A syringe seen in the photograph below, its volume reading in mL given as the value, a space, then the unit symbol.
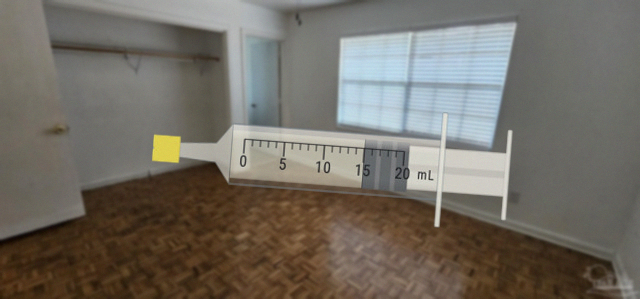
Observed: 15 mL
